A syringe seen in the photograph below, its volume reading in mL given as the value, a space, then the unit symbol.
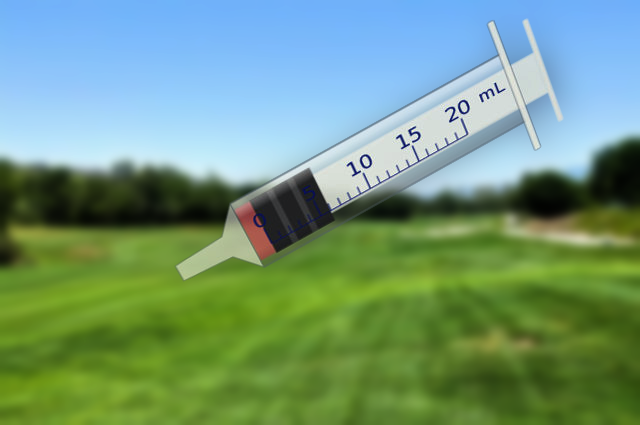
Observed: 0 mL
